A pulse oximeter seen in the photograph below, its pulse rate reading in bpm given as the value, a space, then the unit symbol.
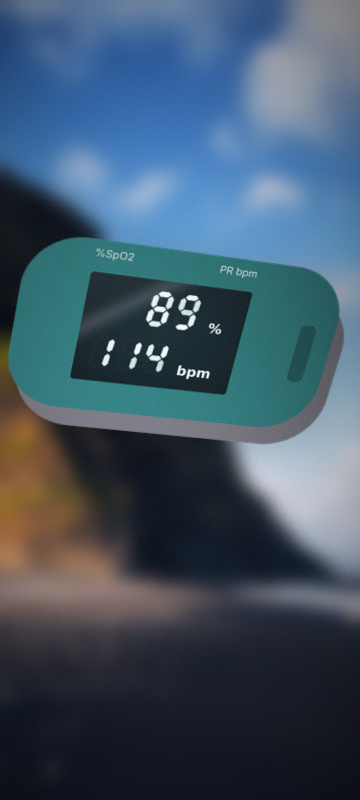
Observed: 114 bpm
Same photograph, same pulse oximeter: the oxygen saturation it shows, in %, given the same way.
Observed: 89 %
